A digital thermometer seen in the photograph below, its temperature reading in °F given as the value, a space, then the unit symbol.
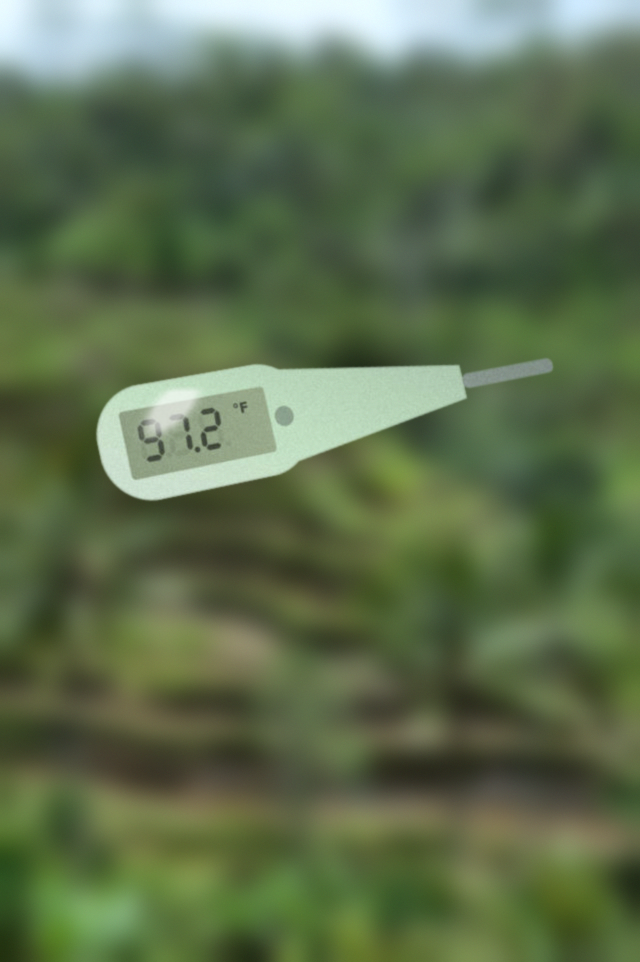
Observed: 97.2 °F
